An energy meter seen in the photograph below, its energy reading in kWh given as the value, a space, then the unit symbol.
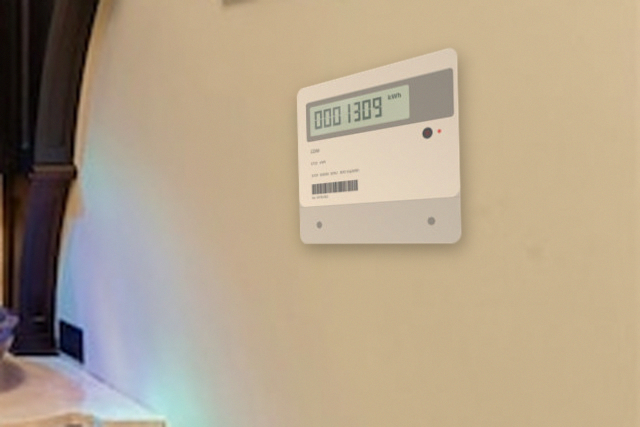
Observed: 1309 kWh
